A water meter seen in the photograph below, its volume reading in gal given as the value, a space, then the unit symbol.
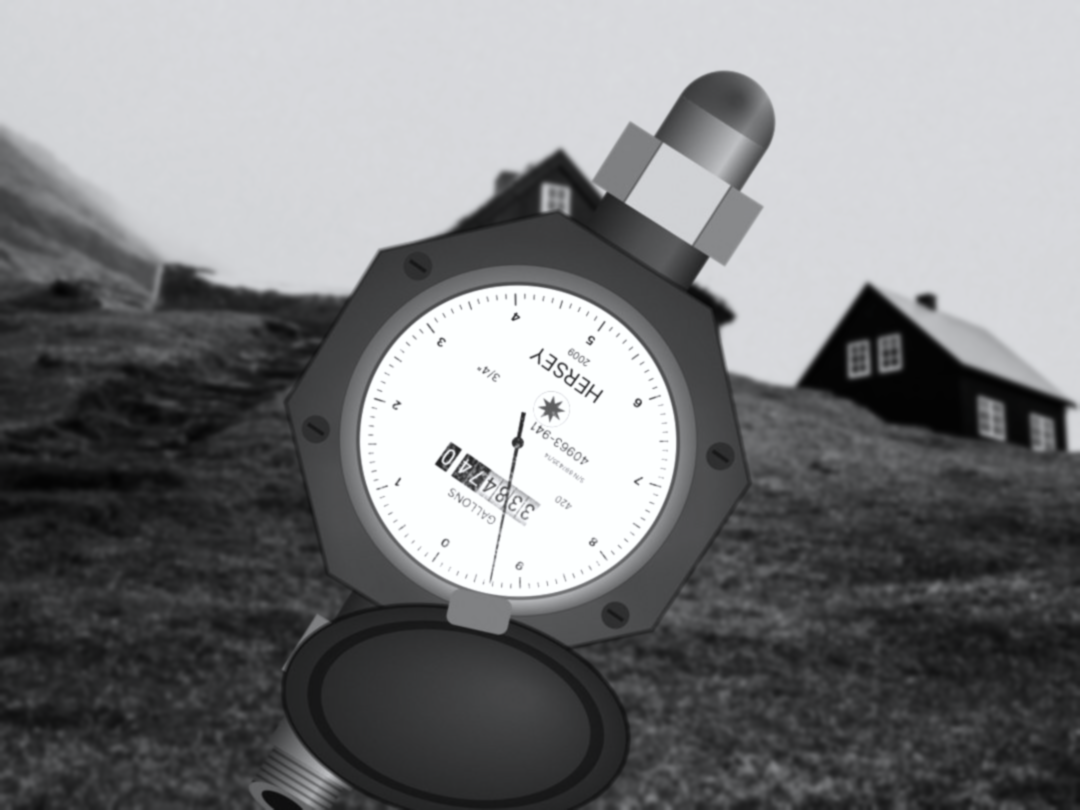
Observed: 3384739.3 gal
